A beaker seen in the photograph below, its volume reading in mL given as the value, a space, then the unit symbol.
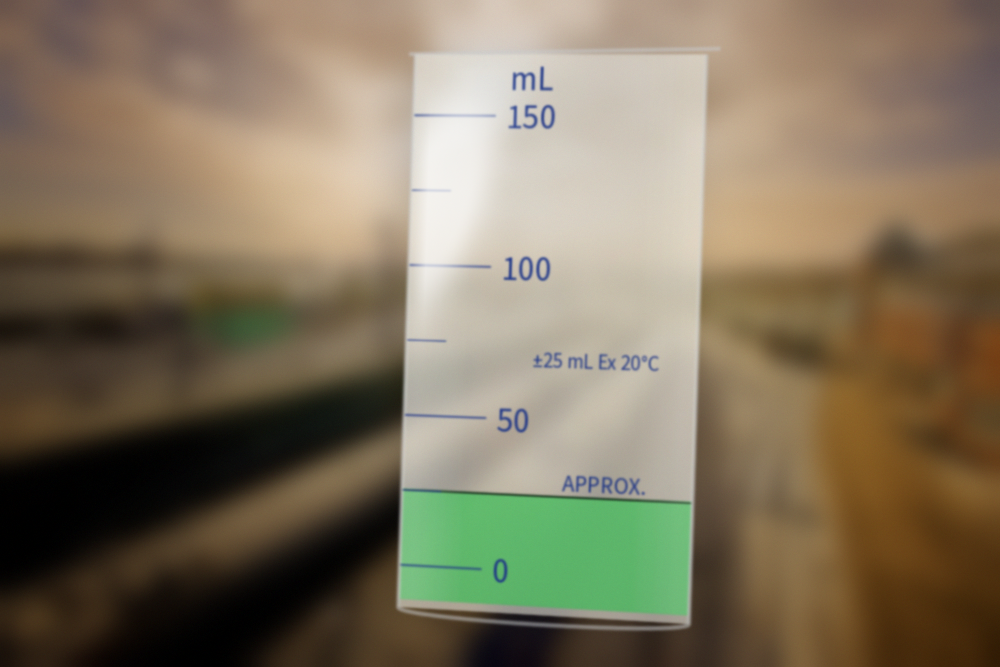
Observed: 25 mL
